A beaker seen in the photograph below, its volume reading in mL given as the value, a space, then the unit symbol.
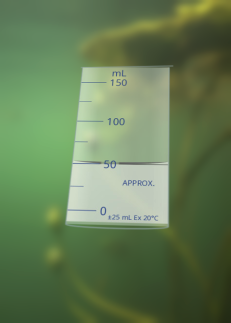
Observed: 50 mL
